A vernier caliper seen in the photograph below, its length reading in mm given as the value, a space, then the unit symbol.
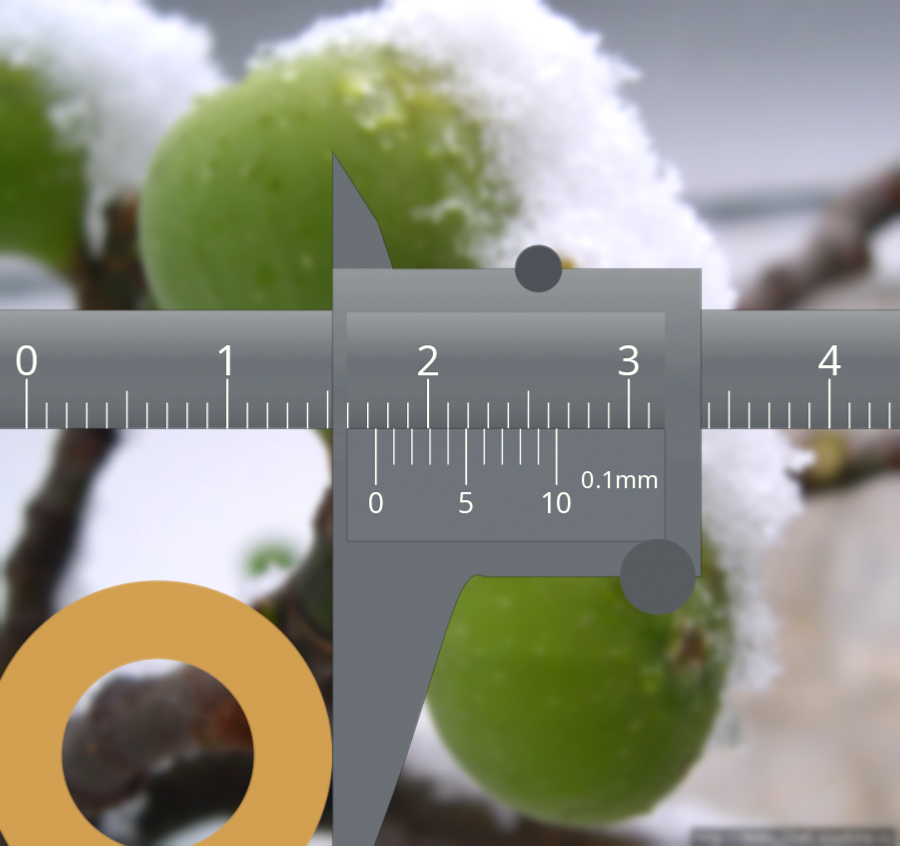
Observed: 17.4 mm
